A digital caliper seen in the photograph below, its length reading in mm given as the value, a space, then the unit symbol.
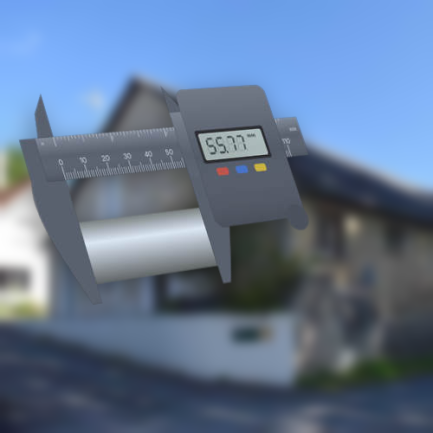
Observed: 55.77 mm
